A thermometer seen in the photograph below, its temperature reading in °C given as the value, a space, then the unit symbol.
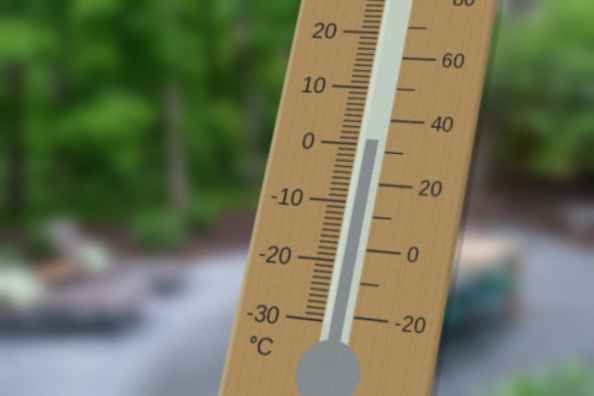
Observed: 1 °C
